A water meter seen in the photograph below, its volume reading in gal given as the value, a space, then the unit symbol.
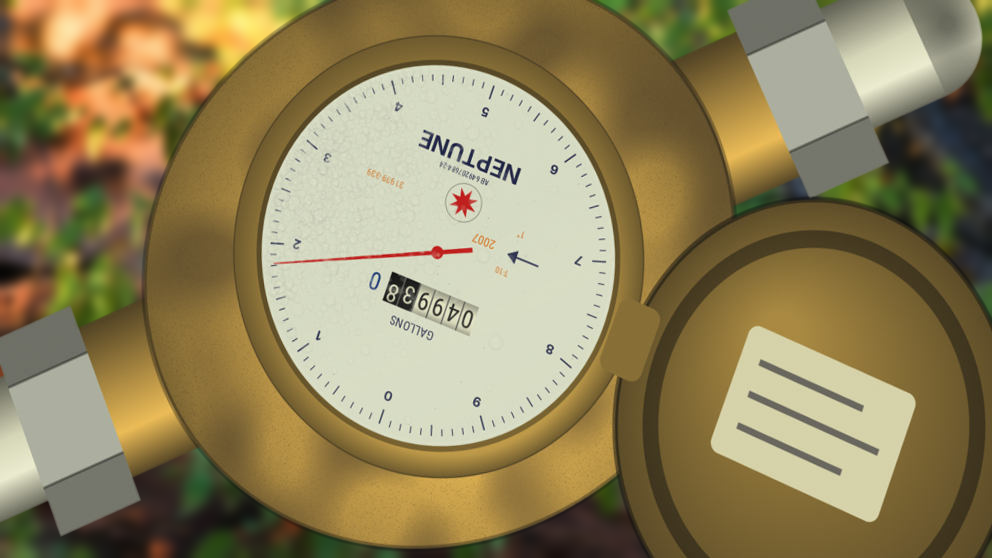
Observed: 499381.8 gal
